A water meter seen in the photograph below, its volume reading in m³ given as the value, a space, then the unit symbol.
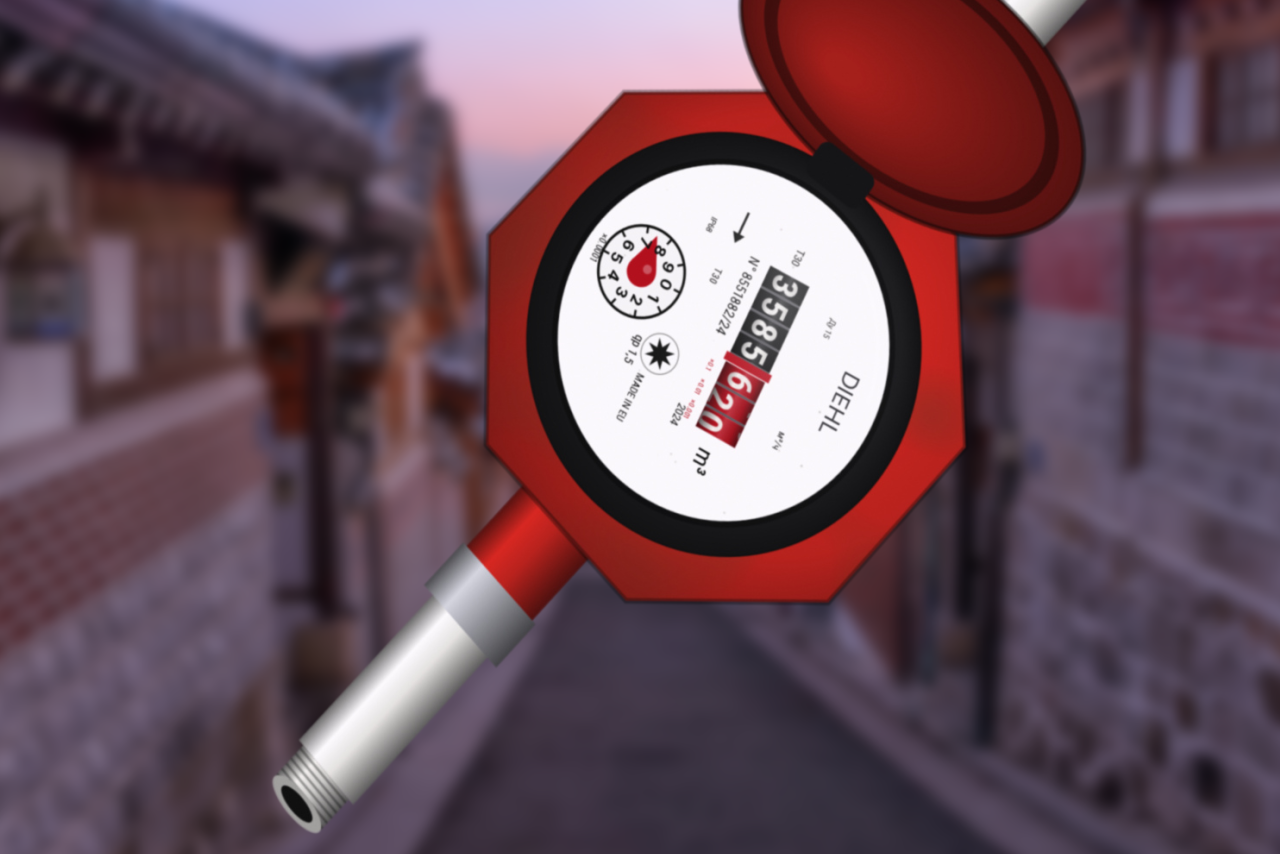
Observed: 3585.6197 m³
